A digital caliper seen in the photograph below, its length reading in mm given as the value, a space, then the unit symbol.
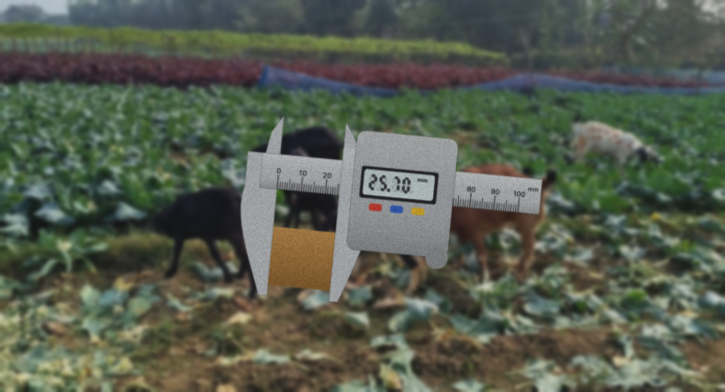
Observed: 25.70 mm
